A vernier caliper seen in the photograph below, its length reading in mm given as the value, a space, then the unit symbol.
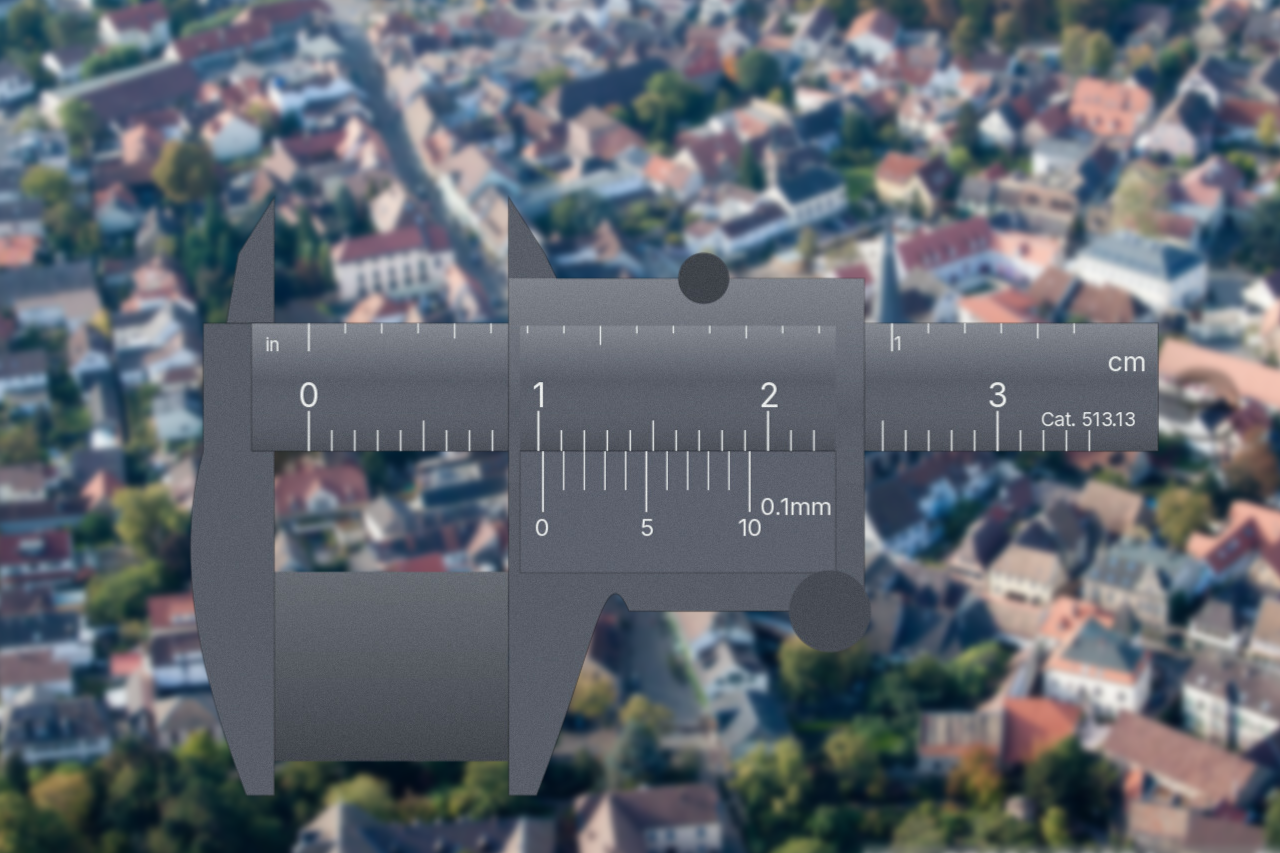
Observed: 10.2 mm
